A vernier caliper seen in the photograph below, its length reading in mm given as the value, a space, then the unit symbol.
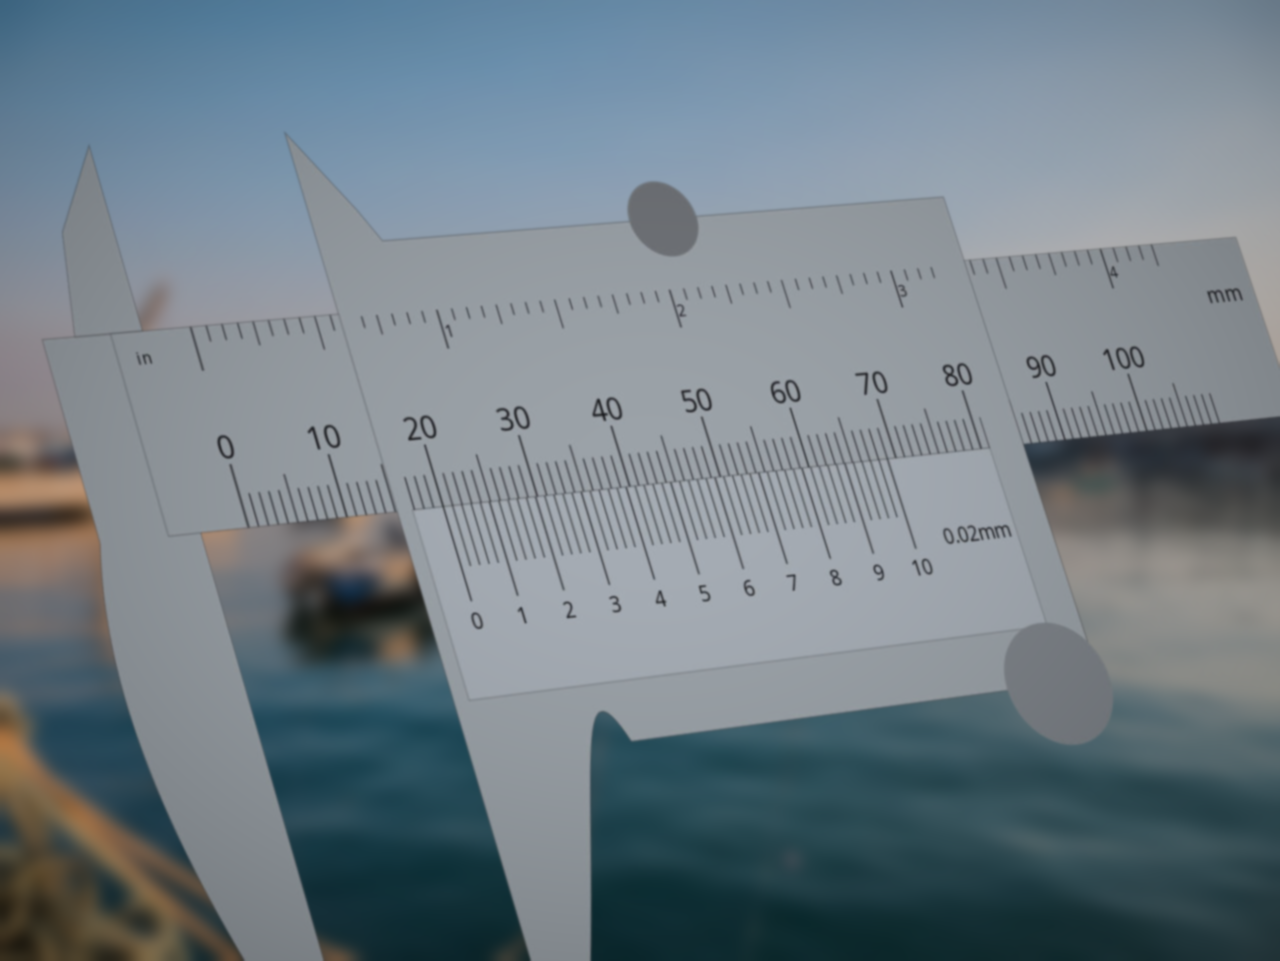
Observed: 20.0 mm
